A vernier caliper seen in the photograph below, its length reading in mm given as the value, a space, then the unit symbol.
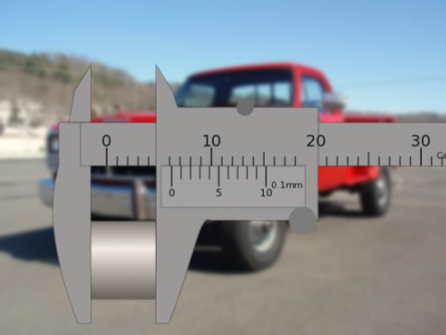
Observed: 6.2 mm
